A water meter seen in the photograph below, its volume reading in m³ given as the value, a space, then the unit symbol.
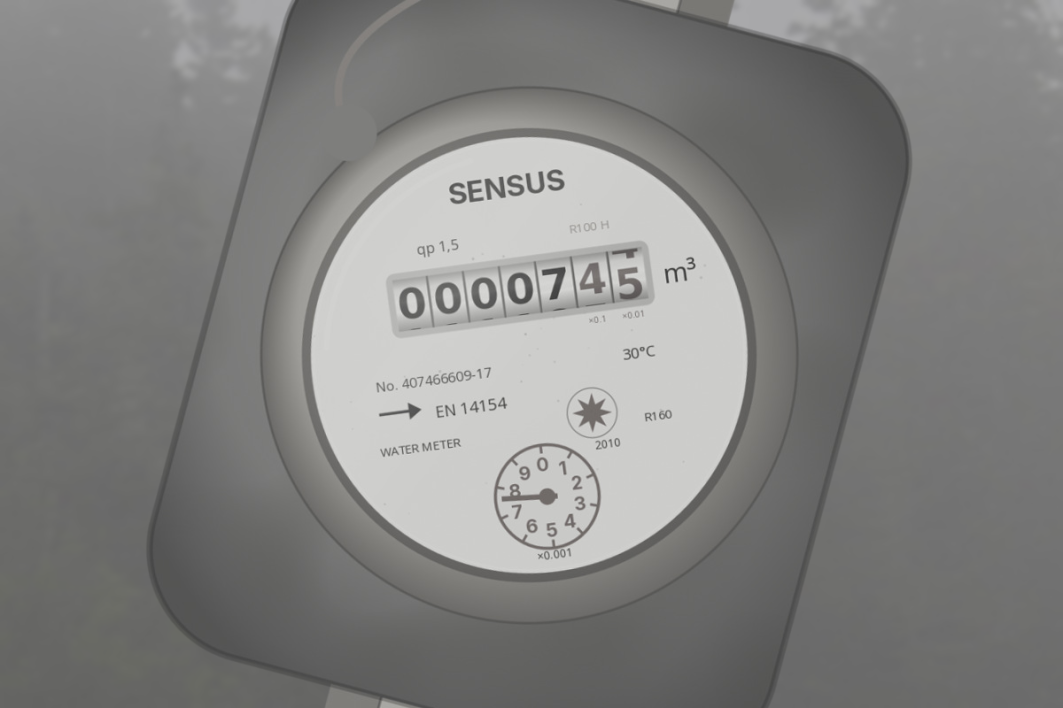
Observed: 7.447 m³
